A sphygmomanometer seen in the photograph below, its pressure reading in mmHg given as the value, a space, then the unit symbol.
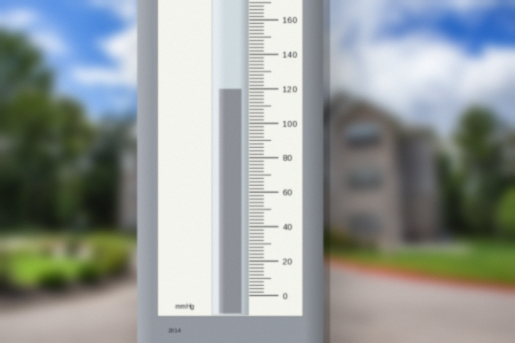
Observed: 120 mmHg
